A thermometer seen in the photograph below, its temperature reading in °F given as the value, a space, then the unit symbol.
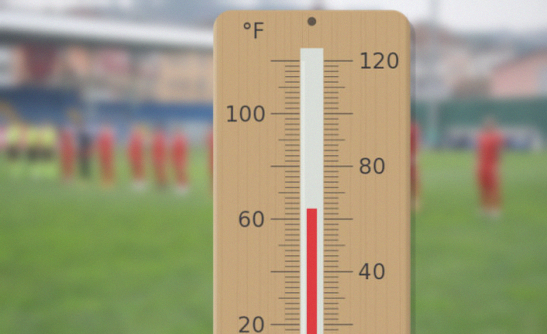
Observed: 64 °F
